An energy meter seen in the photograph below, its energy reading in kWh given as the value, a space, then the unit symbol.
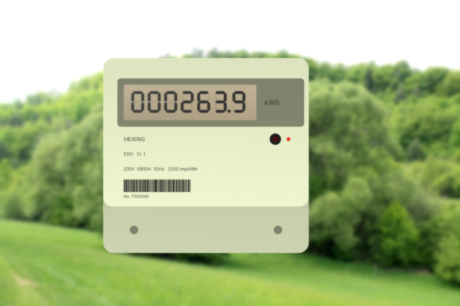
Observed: 263.9 kWh
